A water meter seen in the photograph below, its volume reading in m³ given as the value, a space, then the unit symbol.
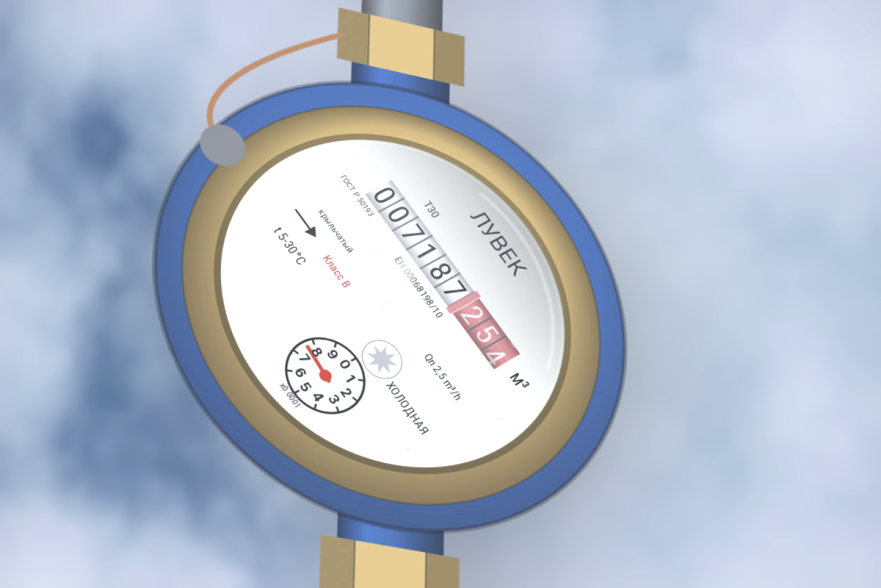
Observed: 7187.2537 m³
